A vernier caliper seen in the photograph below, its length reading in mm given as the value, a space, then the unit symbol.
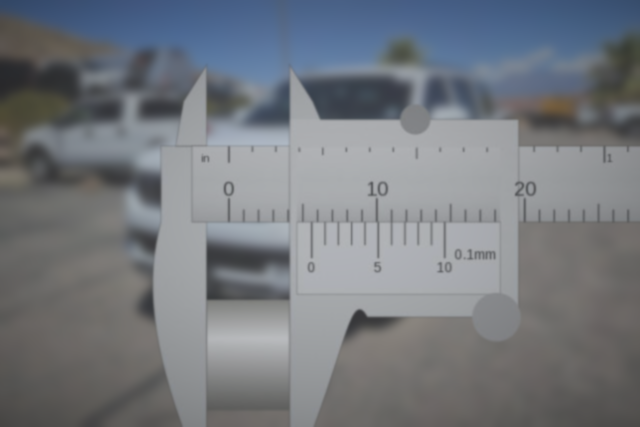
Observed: 5.6 mm
